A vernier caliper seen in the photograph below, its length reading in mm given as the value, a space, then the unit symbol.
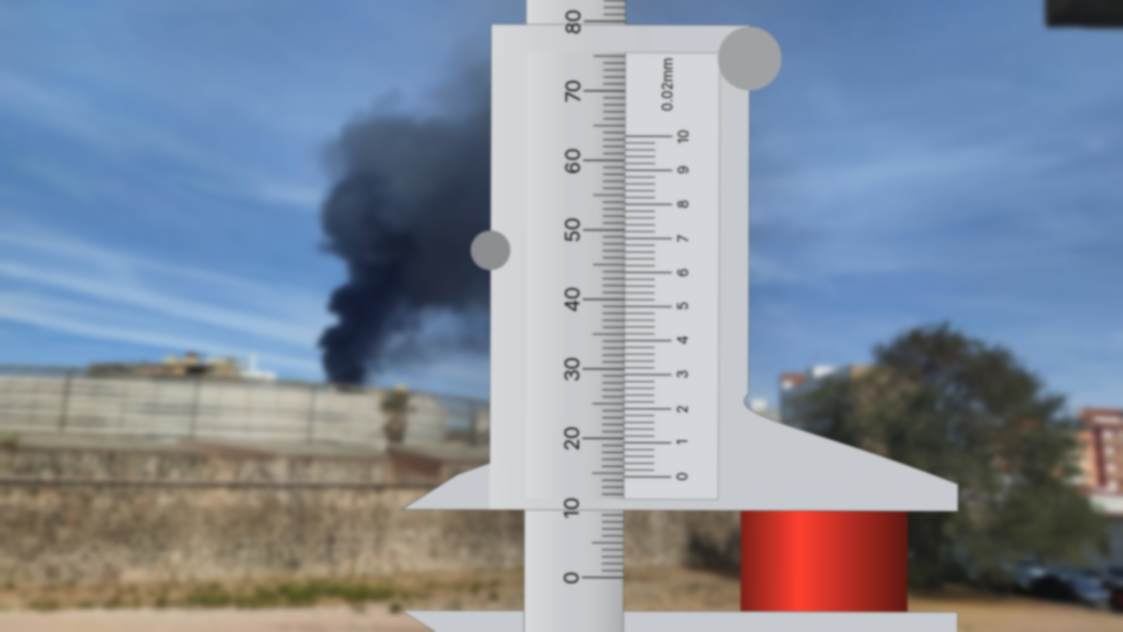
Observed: 14.5 mm
